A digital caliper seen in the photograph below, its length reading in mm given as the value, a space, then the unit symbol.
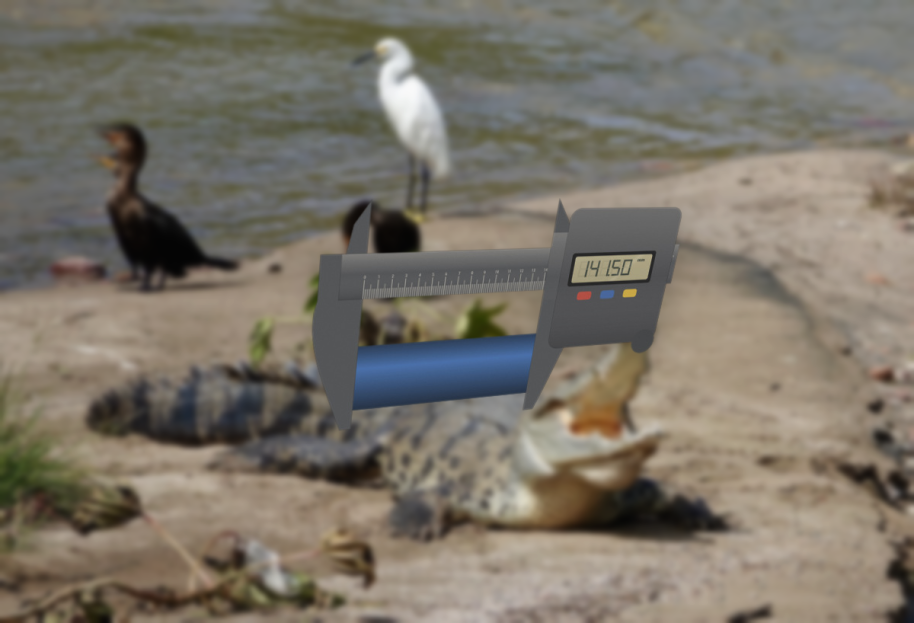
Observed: 141.50 mm
